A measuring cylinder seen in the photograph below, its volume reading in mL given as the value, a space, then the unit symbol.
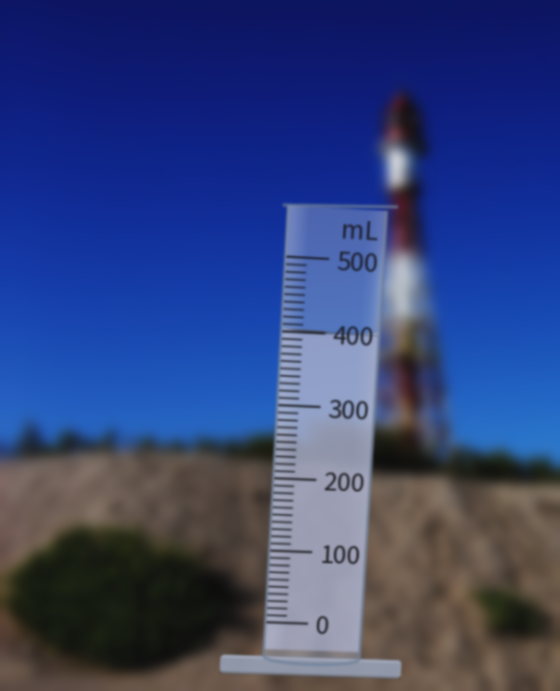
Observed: 400 mL
